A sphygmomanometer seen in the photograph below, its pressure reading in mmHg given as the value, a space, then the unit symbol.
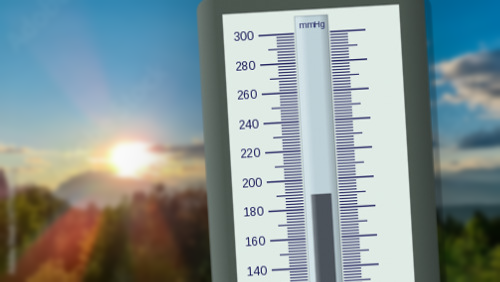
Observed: 190 mmHg
